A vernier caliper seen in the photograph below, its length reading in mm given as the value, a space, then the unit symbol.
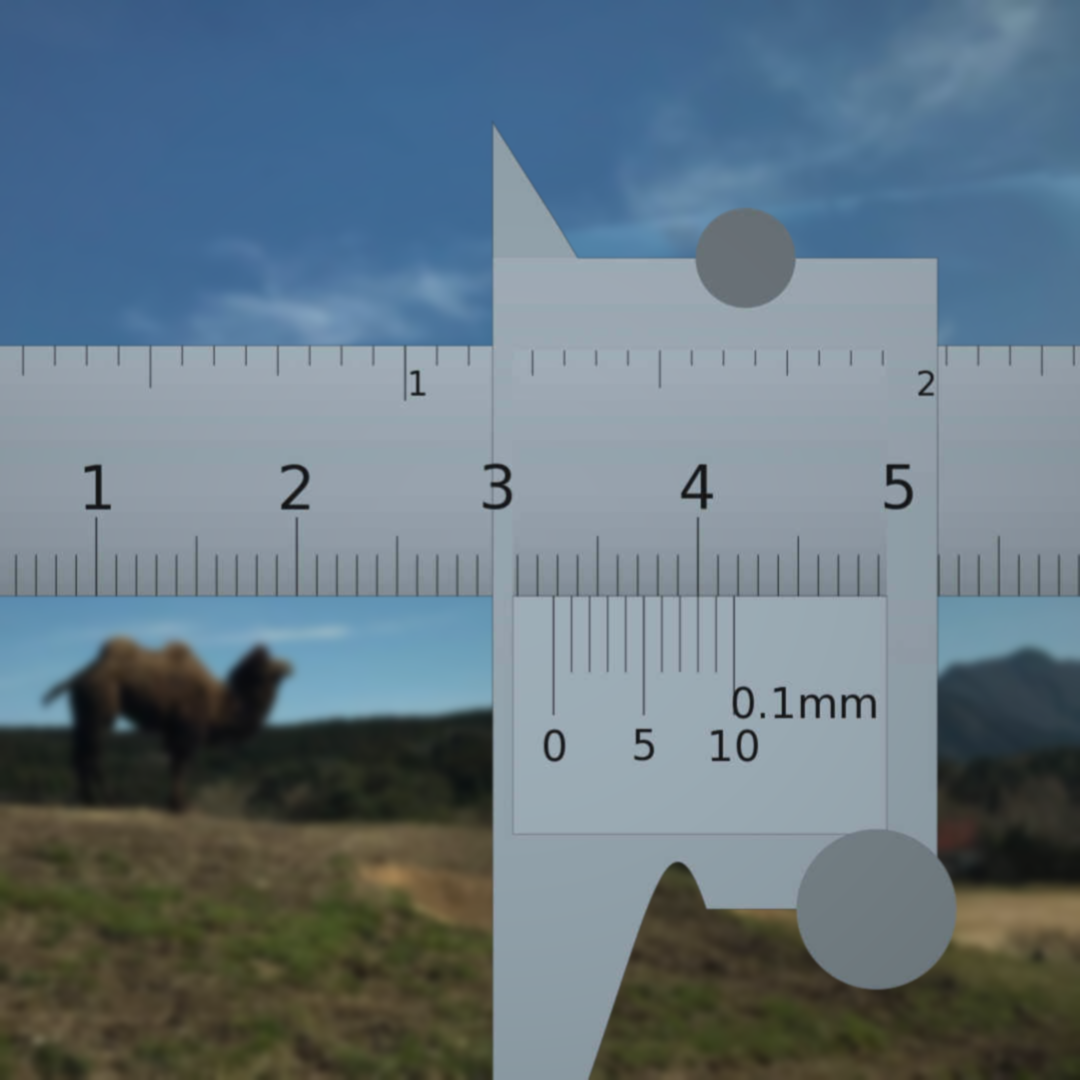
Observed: 32.8 mm
